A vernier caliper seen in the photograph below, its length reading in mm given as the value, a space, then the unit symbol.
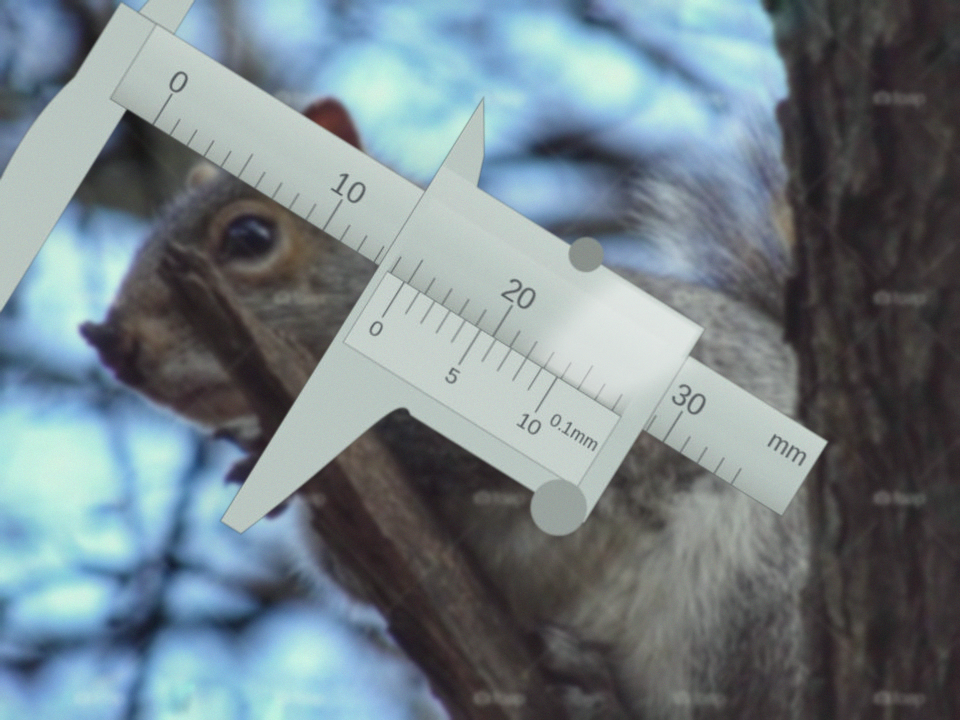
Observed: 14.8 mm
